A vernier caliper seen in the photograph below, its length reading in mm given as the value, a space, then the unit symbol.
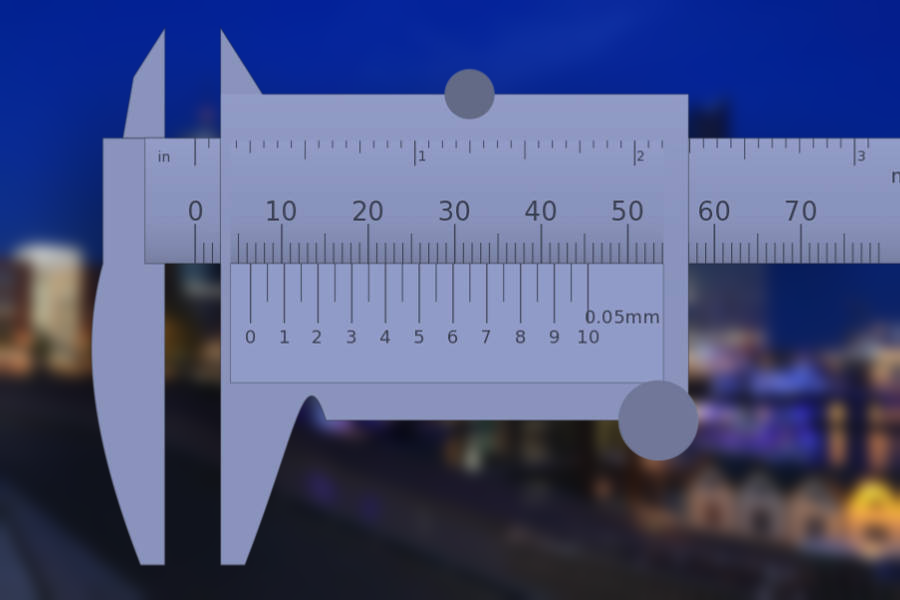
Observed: 6.4 mm
